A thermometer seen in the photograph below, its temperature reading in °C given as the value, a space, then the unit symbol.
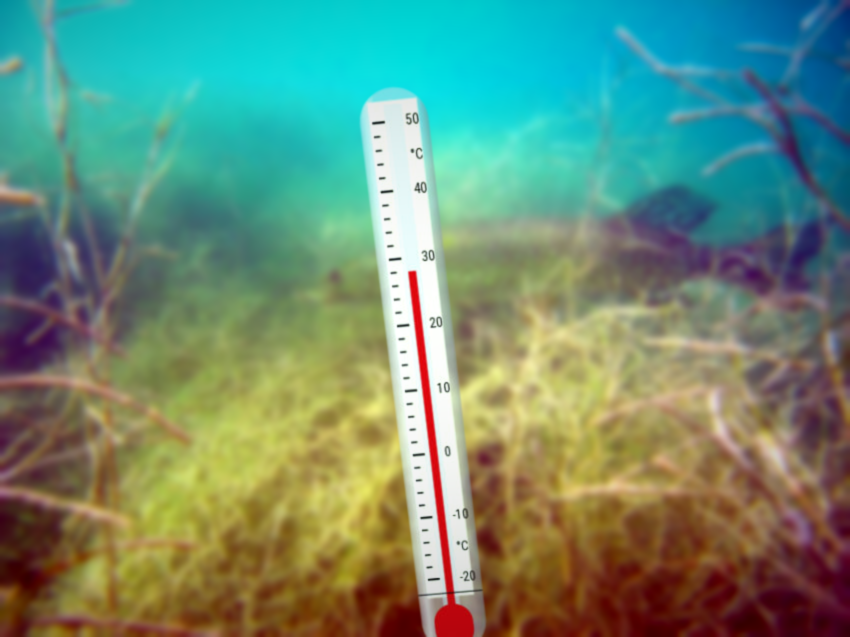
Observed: 28 °C
